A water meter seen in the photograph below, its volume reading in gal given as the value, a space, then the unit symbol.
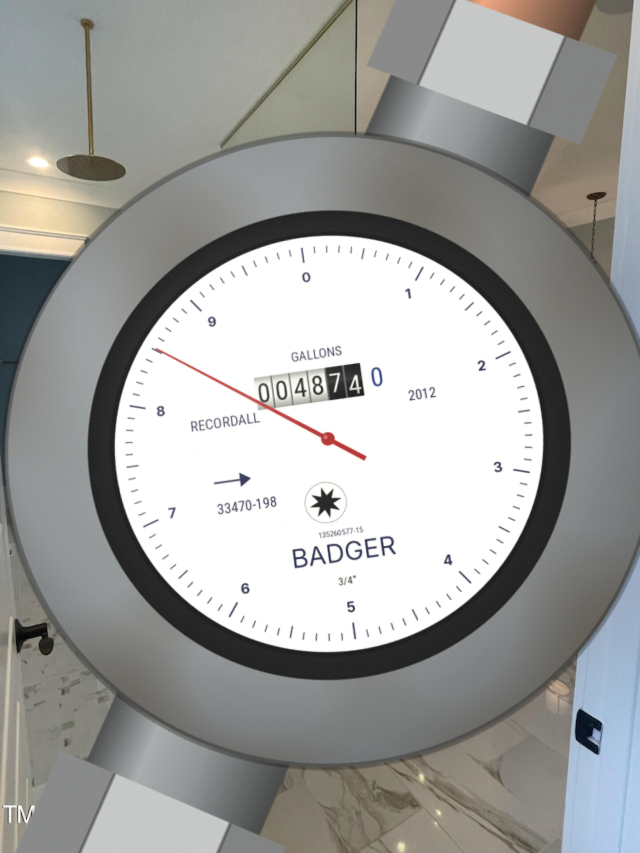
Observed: 48738.5 gal
